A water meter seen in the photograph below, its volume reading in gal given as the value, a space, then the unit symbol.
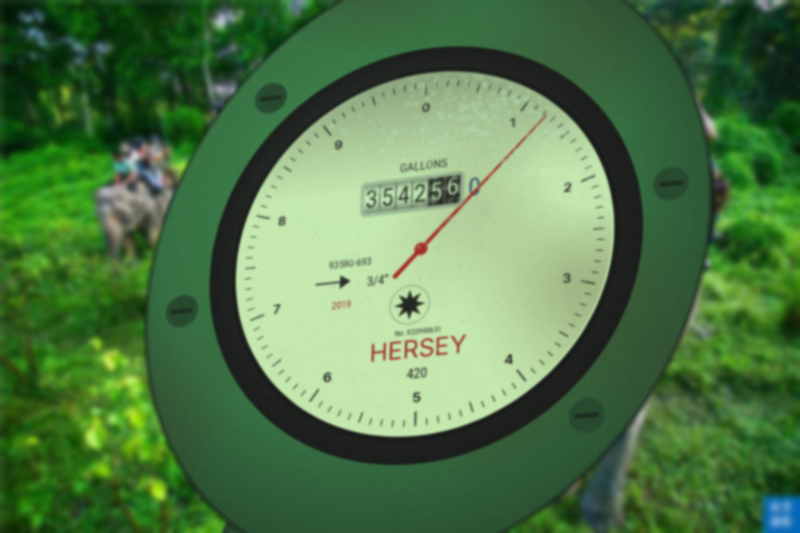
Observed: 3542561.2 gal
